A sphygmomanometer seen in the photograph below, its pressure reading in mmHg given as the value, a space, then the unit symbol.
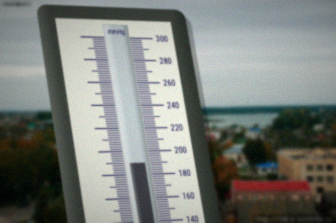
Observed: 190 mmHg
